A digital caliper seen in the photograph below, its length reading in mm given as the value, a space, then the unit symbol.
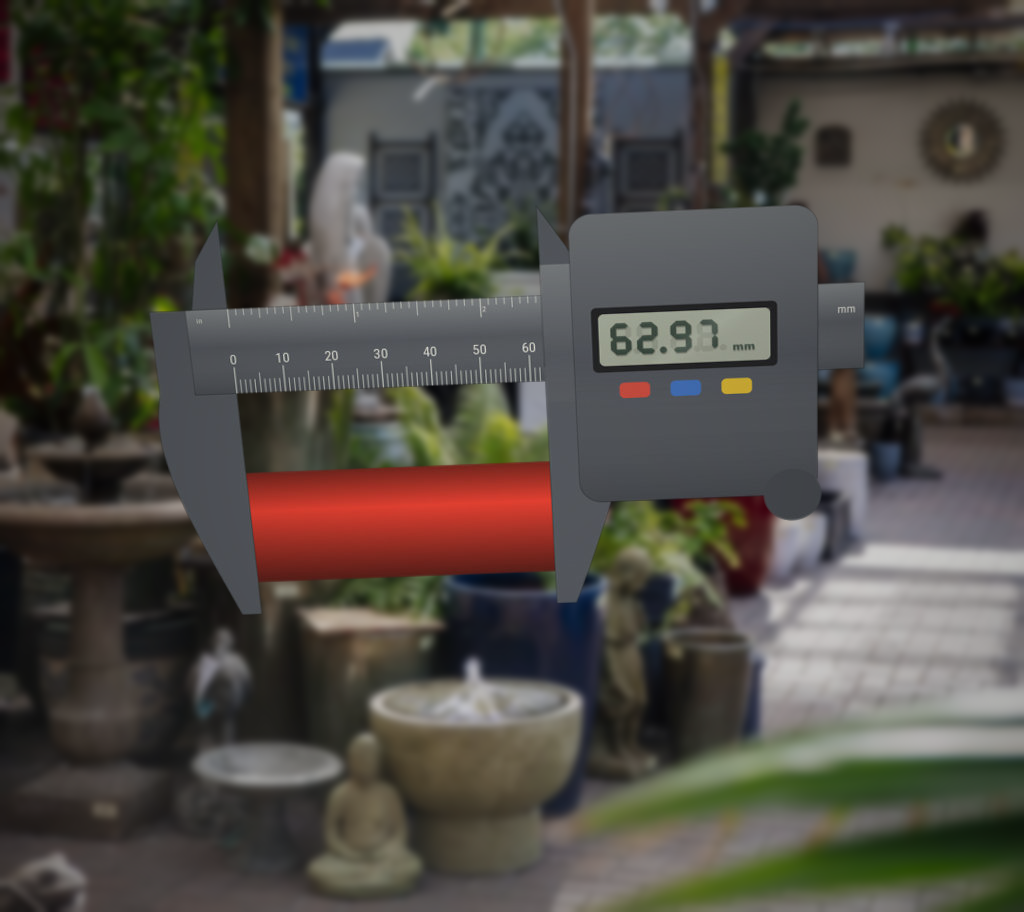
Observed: 62.97 mm
